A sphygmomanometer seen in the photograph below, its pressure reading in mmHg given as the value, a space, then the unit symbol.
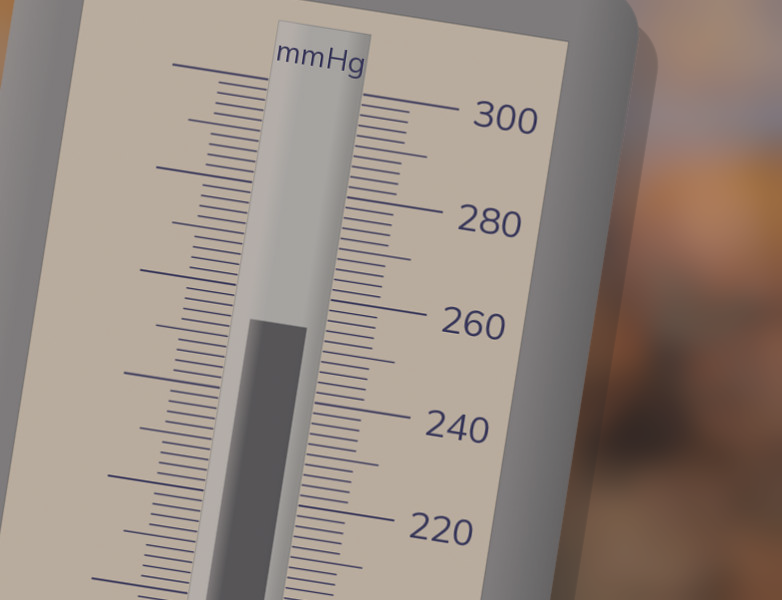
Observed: 254 mmHg
